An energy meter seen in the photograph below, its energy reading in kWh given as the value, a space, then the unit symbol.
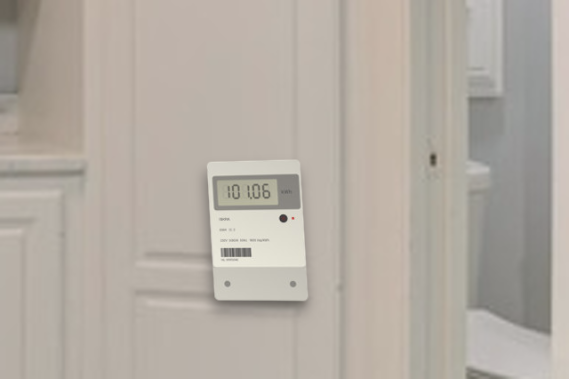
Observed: 101.06 kWh
